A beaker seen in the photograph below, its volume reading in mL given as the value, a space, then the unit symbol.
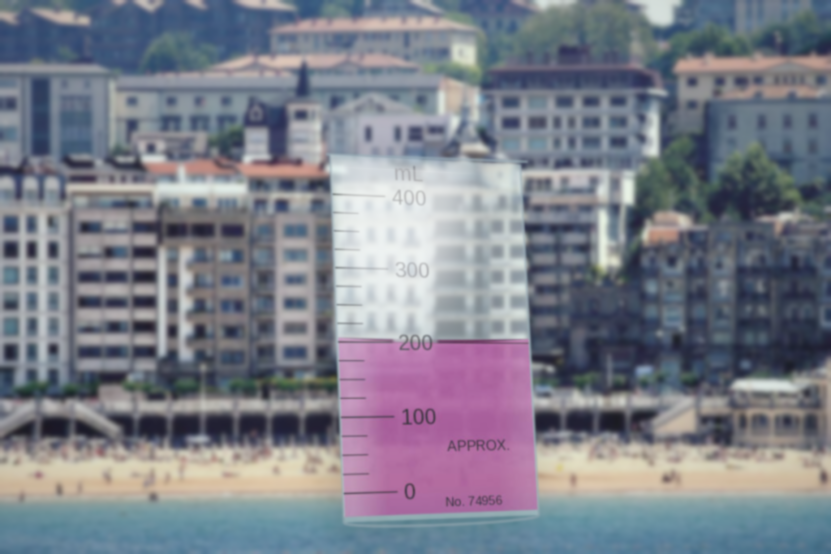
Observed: 200 mL
